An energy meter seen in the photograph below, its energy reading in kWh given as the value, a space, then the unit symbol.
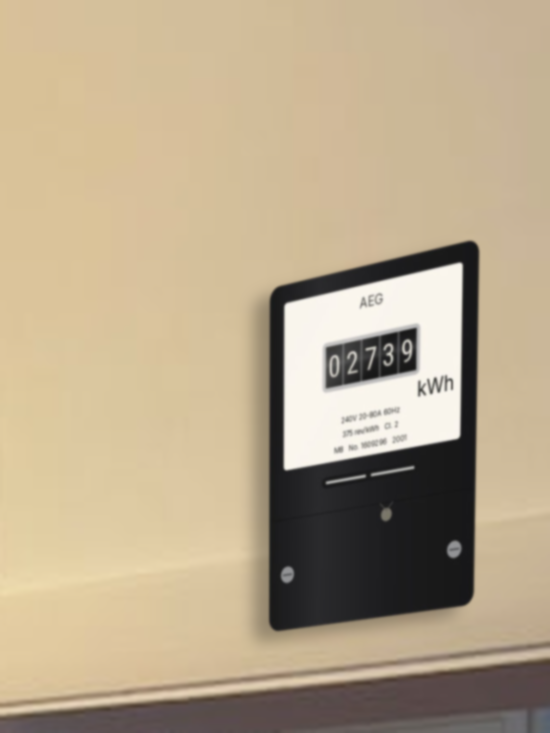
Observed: 2739 kWh
